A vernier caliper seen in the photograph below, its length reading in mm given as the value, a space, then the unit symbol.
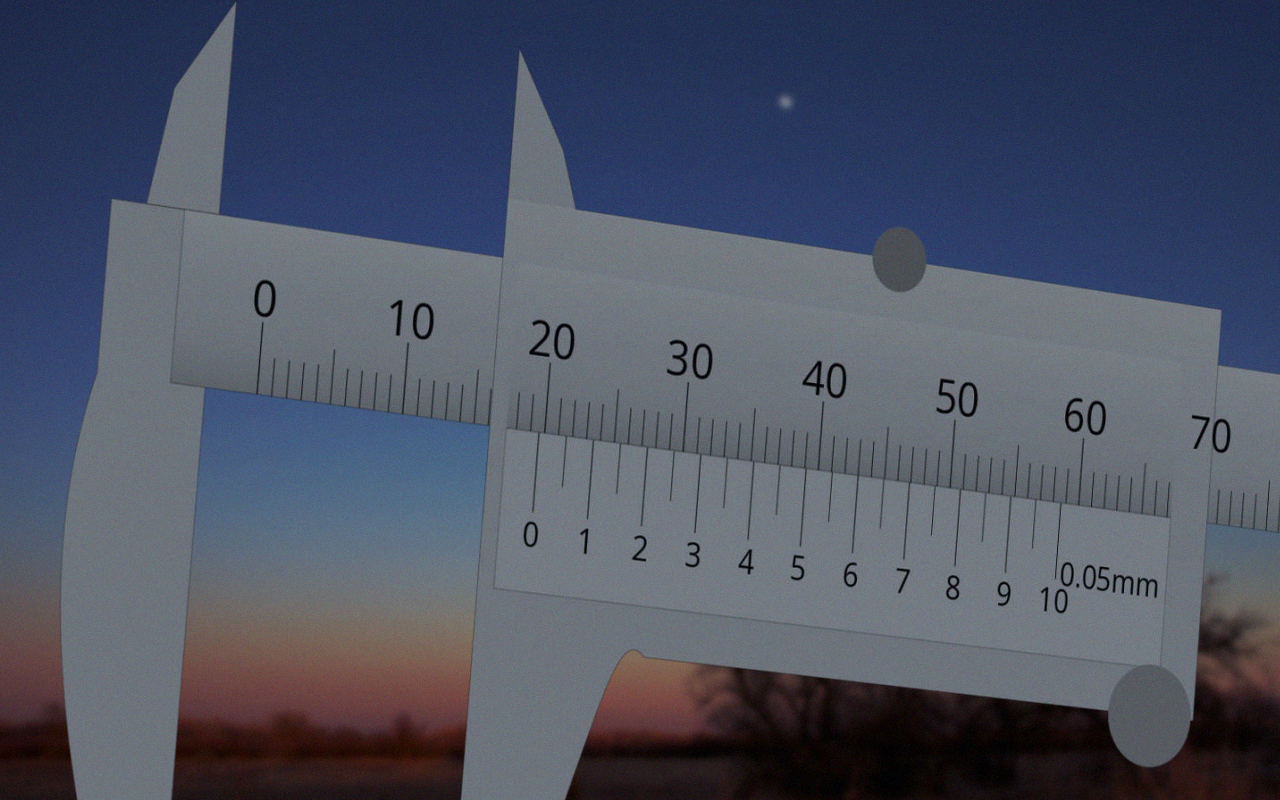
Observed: 19.6 mm
